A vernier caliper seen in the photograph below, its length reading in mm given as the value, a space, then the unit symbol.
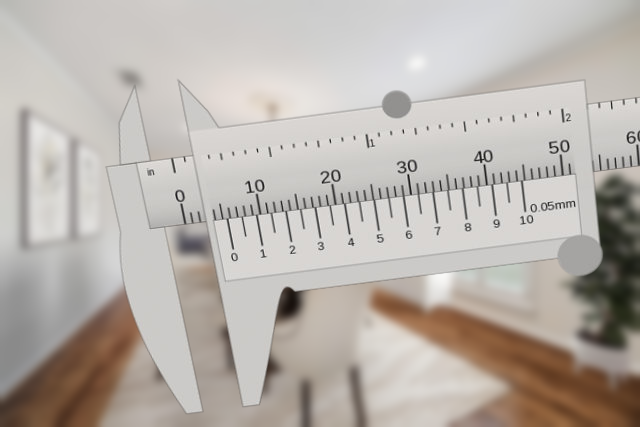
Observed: 5.6 mm
